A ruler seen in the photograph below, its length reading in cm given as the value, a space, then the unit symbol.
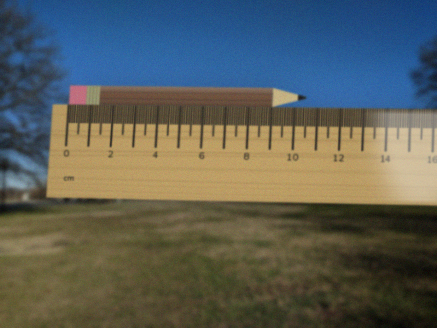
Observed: 10.5 cm
